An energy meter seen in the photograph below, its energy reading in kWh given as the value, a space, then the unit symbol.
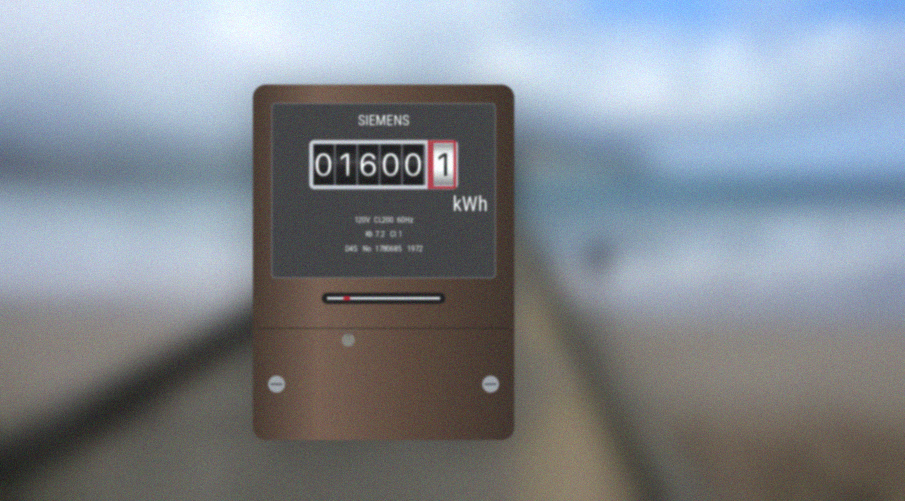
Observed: 1600.1 kWh
